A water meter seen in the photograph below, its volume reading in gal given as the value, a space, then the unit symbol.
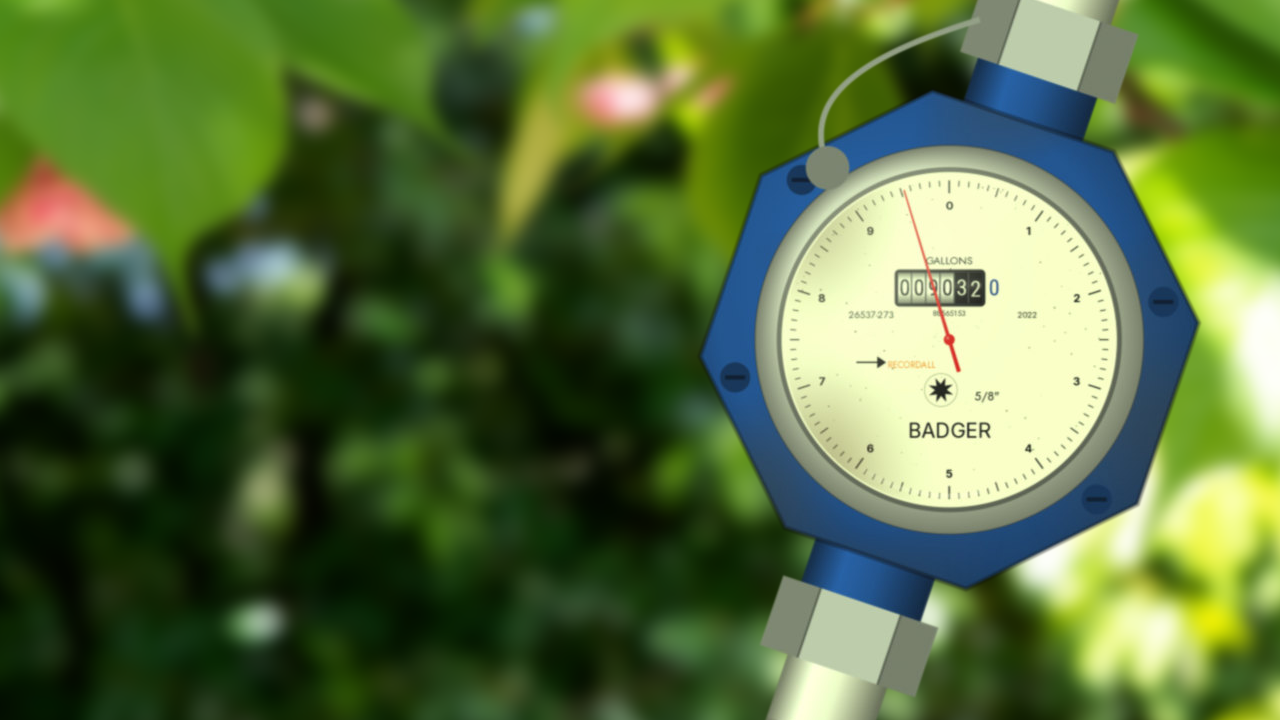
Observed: 90319.5 gal
